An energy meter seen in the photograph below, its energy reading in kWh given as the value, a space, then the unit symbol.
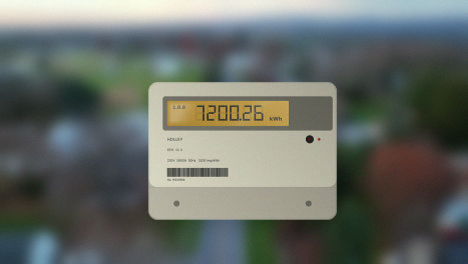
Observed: 7200.26 kWh
